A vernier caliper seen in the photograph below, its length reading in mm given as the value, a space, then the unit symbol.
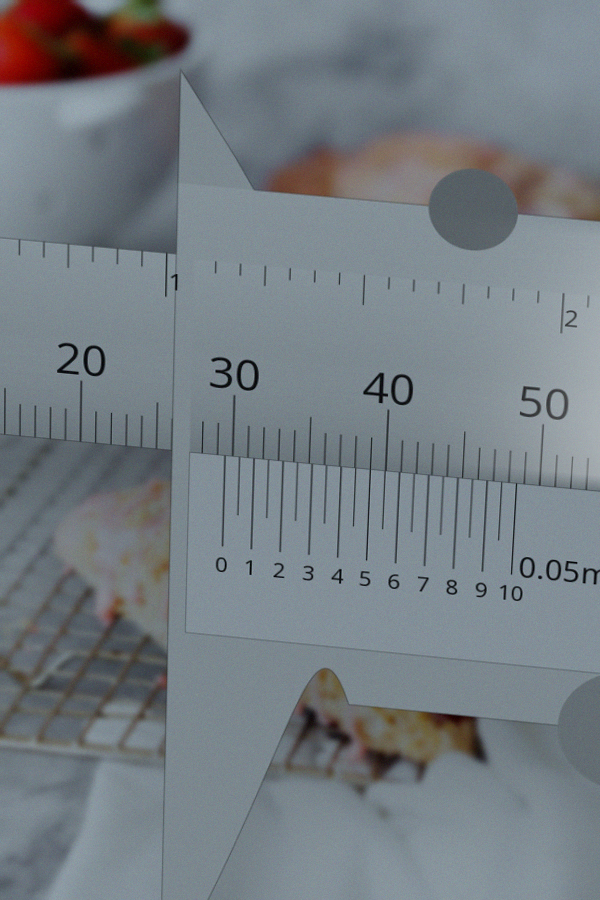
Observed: 29.5 mm
